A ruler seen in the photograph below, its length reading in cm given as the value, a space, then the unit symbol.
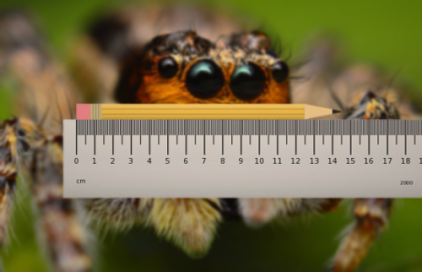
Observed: 14.5 cm
